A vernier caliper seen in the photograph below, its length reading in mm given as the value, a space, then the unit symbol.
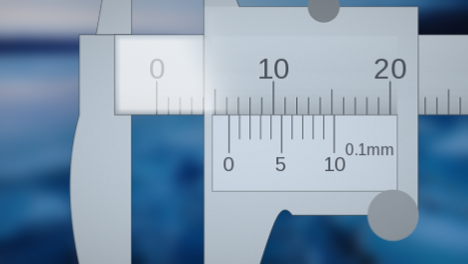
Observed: 6.2 mm
